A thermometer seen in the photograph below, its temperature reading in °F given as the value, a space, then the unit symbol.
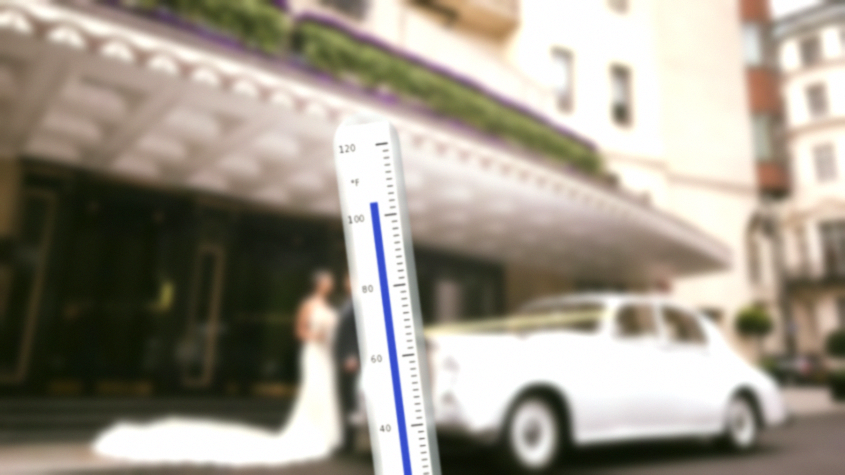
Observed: 104 °F
